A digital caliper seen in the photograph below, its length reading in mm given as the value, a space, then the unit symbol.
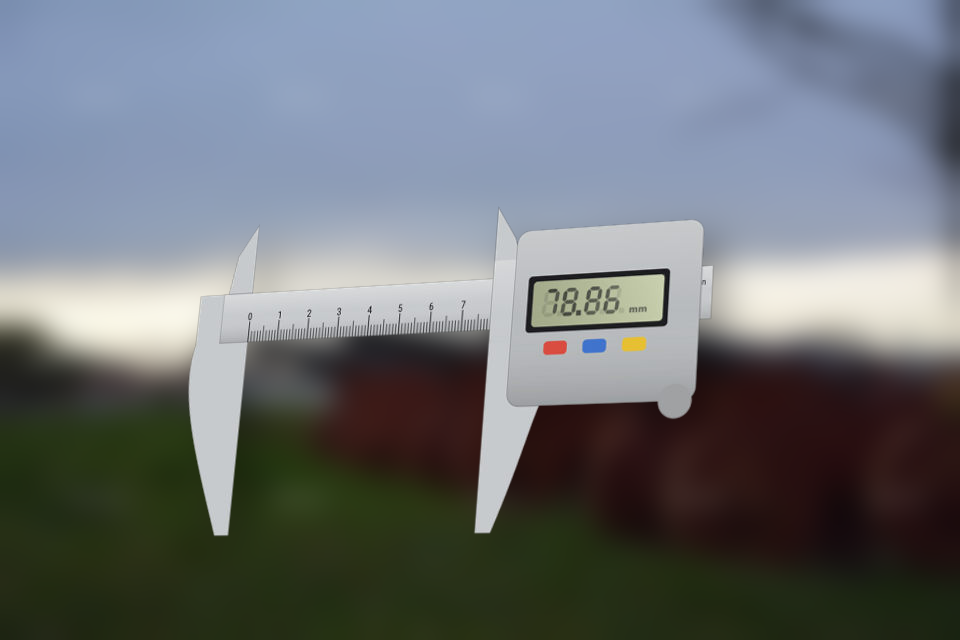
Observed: 78.86 mm
